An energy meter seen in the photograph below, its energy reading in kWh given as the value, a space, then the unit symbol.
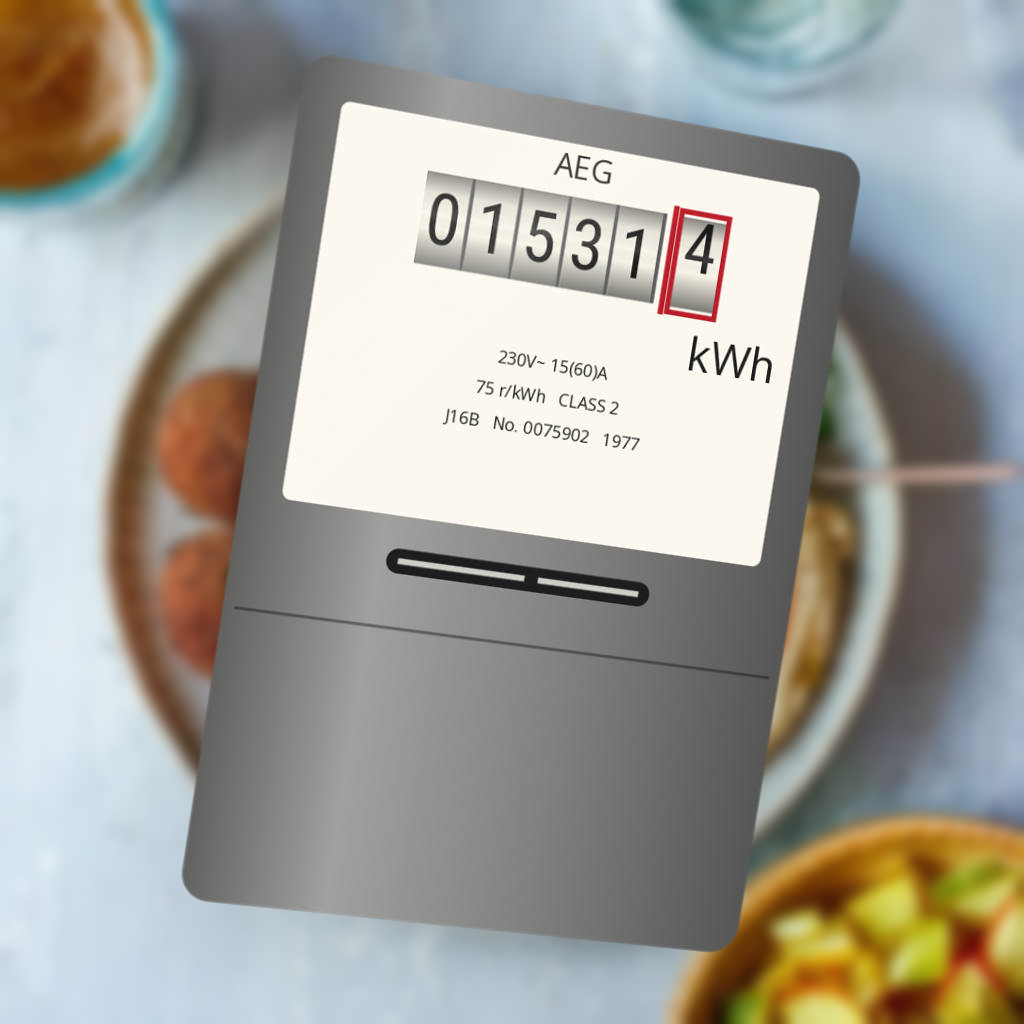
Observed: 1531.4 kWh
